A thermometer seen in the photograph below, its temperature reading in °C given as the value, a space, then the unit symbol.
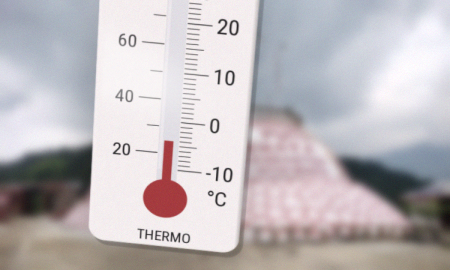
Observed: -4 °C
